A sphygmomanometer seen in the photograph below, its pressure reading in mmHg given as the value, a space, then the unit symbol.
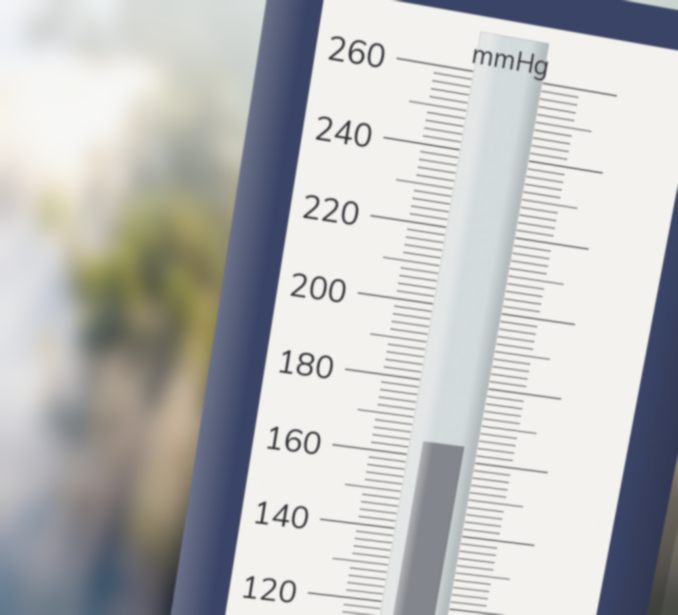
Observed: 164 mmHg
